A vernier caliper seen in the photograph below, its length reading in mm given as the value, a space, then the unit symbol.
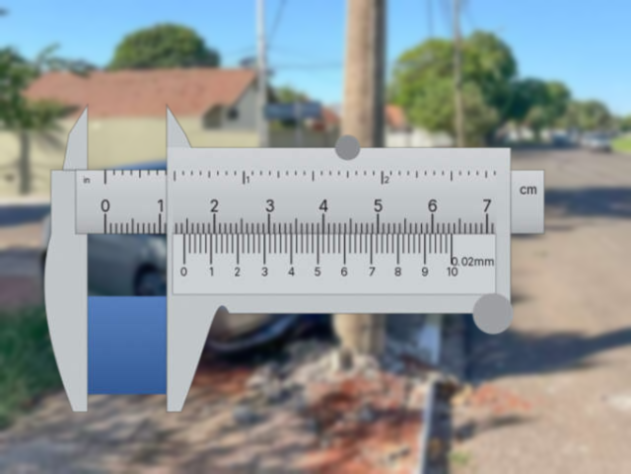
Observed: 14.5 mm
